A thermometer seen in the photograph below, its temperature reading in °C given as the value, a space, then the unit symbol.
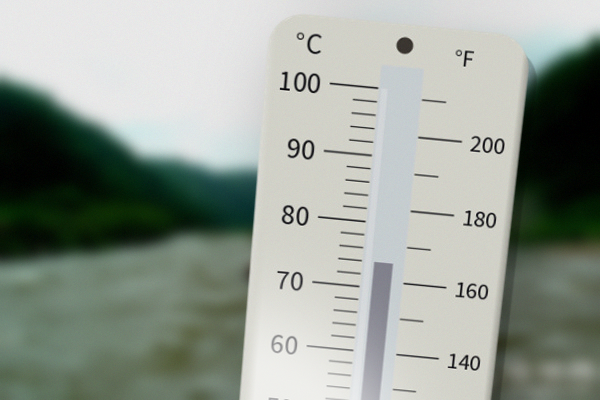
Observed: 74 °C
